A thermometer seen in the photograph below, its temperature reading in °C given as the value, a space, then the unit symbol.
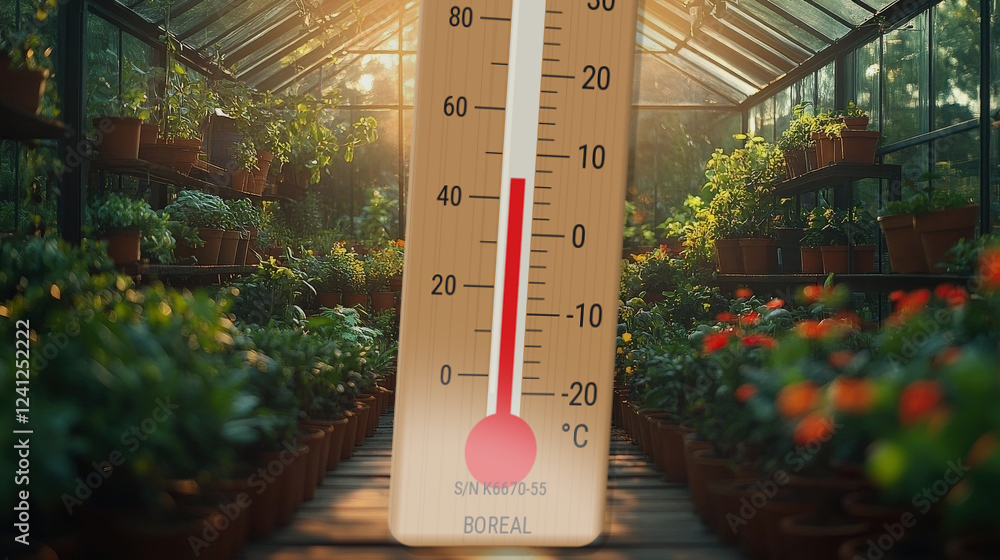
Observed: 7 °C
